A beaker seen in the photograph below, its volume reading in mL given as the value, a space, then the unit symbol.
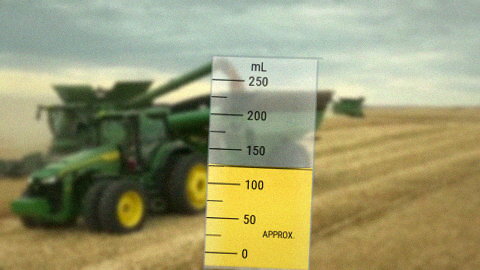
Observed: 125 mL
